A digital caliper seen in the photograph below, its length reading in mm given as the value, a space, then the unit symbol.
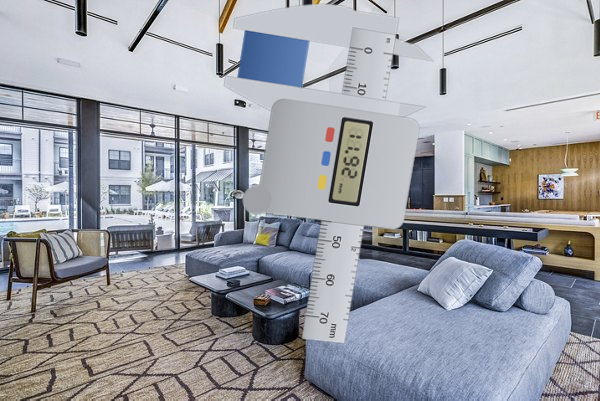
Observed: 11.92 mm
